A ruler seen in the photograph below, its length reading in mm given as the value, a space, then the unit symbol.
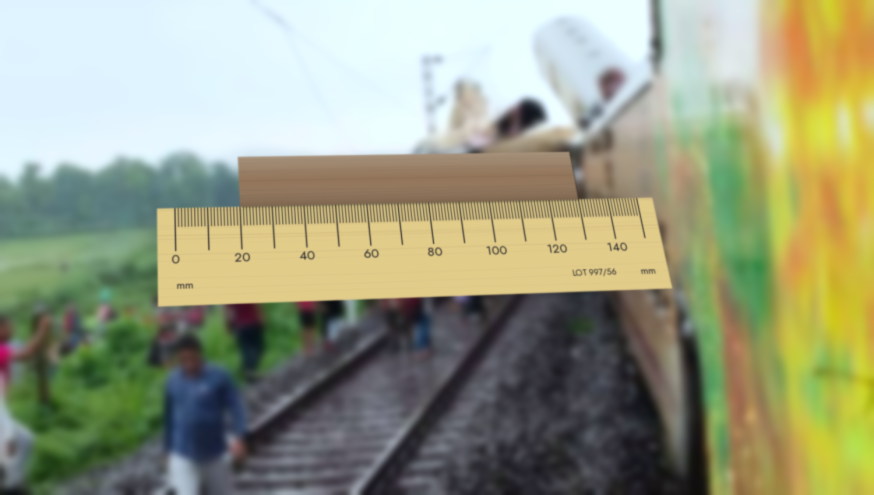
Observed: 110 mm
